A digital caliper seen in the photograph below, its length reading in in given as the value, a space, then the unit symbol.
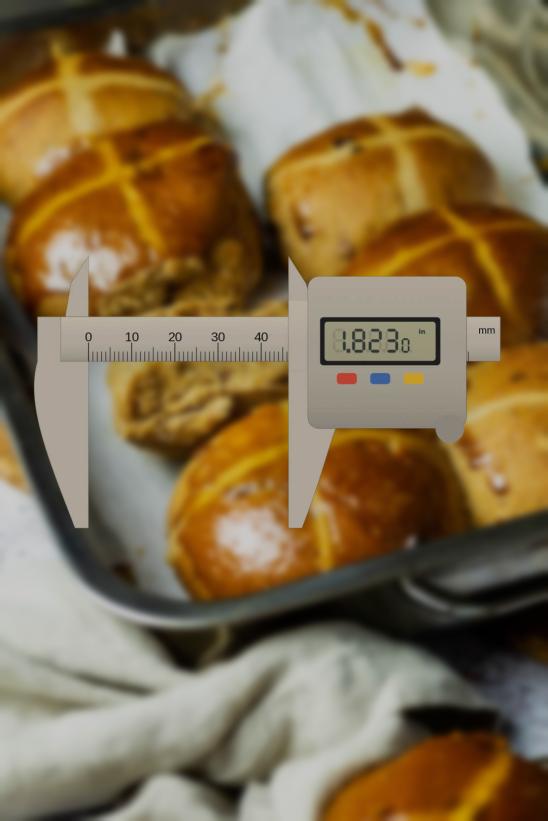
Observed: 1.8230 in
